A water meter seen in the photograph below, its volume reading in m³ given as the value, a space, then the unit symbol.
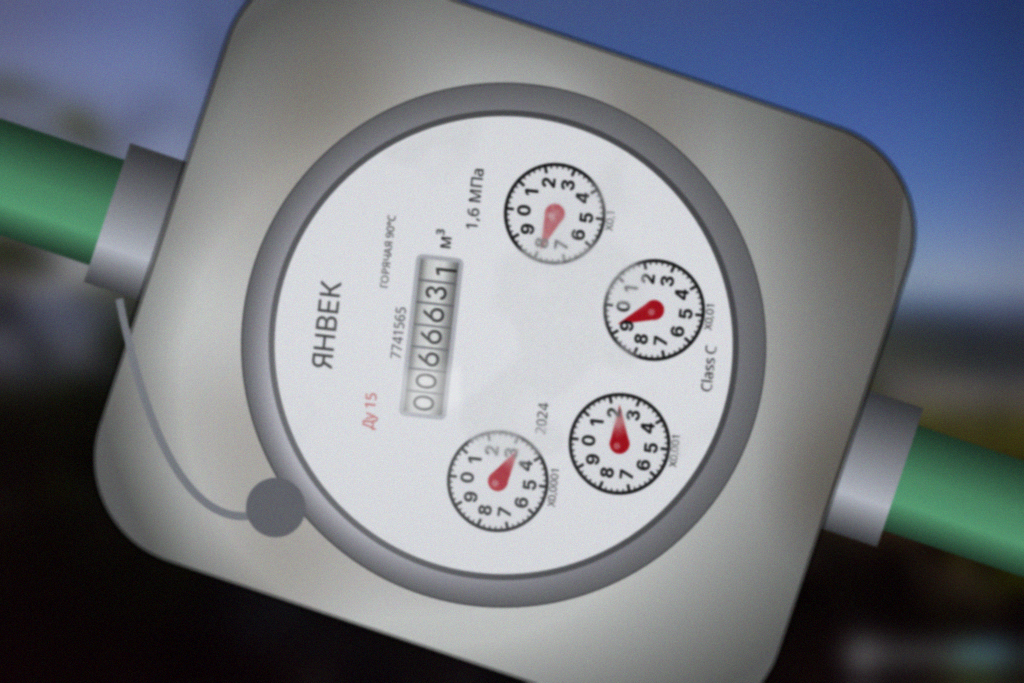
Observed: 66630.7923 m³
